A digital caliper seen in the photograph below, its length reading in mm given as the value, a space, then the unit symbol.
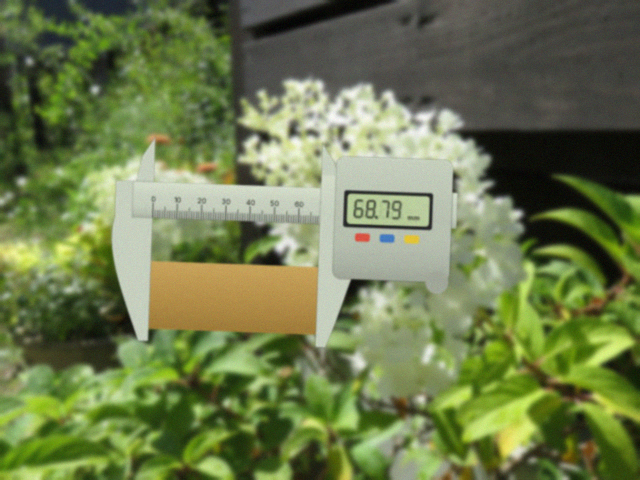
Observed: 68.79 mm
